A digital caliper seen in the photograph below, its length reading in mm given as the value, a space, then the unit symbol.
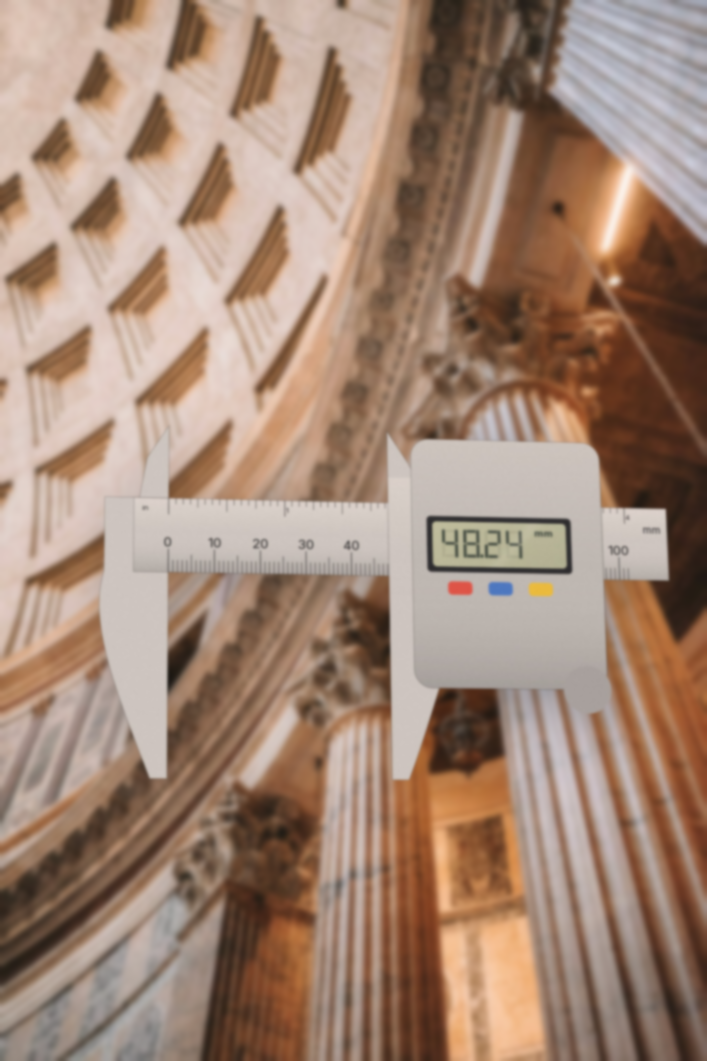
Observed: 48.24 mm
